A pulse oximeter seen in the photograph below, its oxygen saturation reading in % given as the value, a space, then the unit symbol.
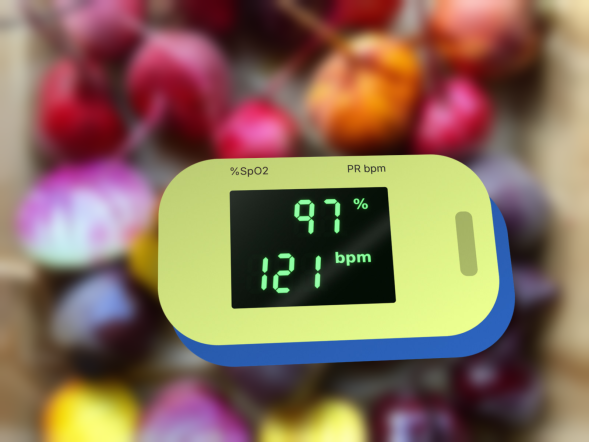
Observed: 97 %
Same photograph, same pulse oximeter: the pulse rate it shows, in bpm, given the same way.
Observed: 121 bpm
